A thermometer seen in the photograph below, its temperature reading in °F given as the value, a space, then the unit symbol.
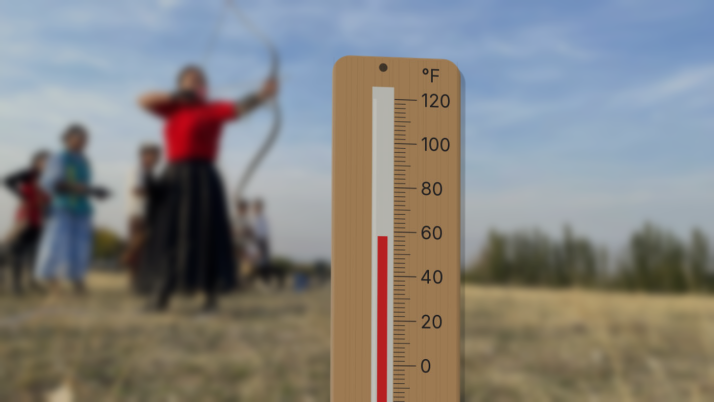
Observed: 58 °F
